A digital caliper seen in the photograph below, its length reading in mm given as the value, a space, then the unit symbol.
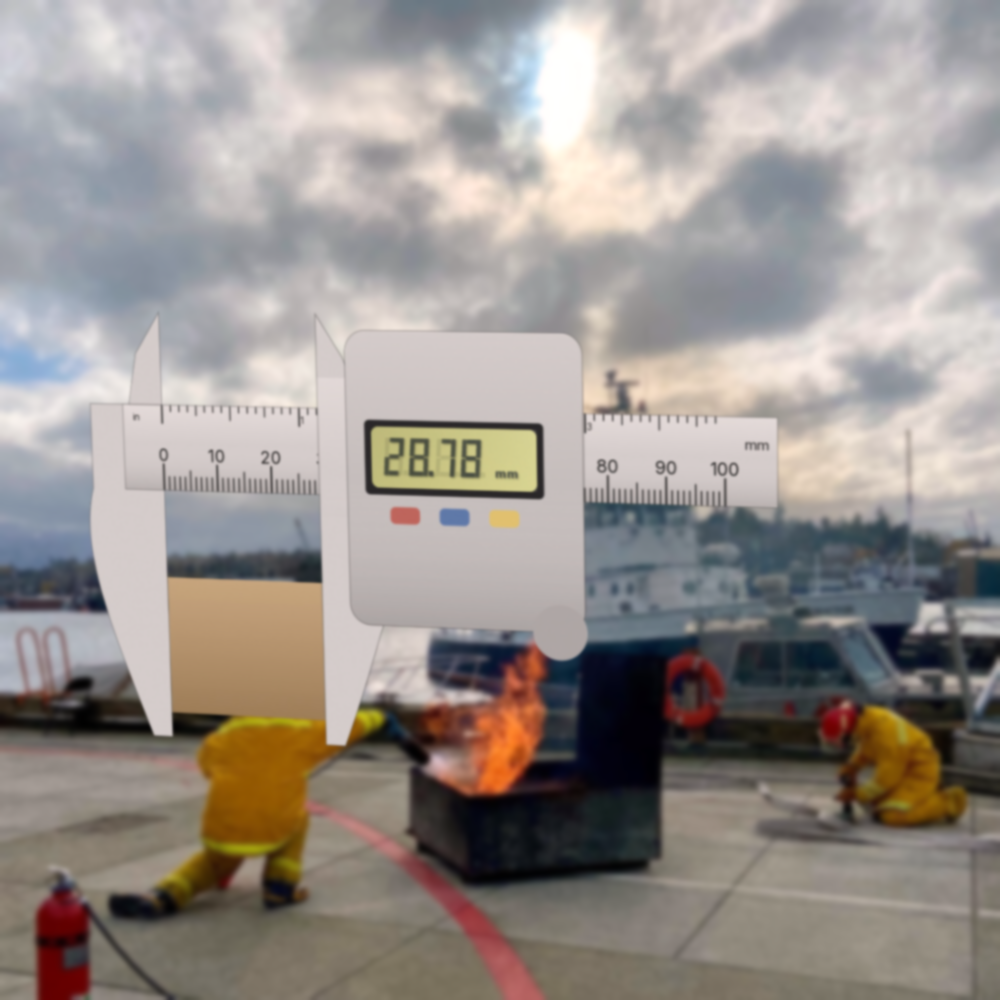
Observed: 28.78 mm
